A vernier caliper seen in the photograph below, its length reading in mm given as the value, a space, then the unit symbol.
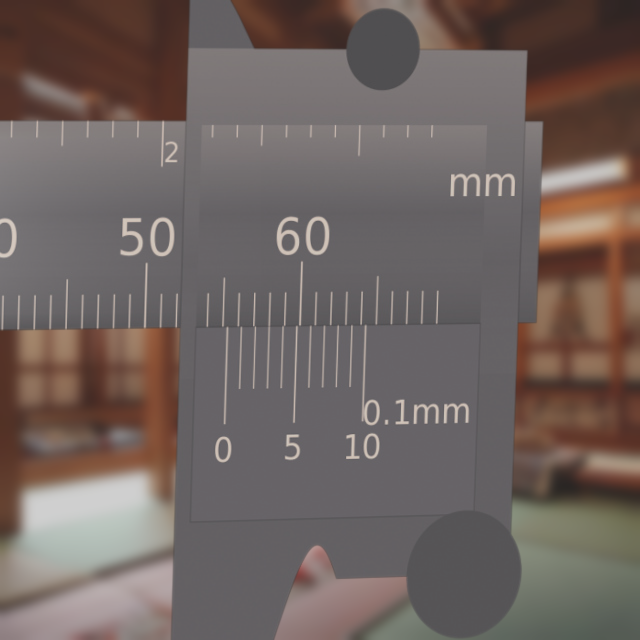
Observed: 55.3 mm
